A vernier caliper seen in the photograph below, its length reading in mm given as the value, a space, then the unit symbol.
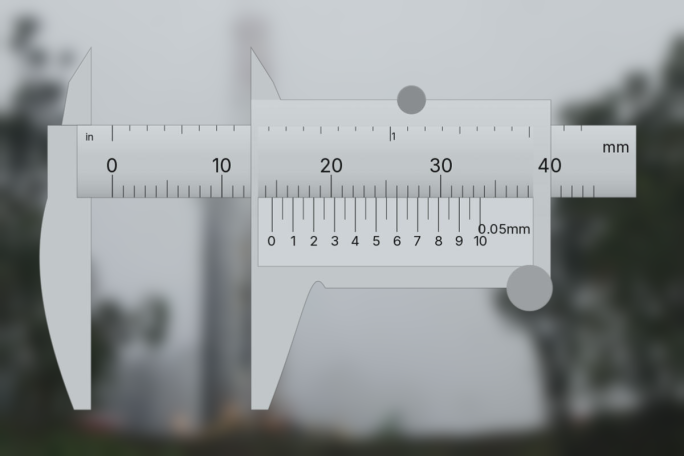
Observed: 14.6 mm
